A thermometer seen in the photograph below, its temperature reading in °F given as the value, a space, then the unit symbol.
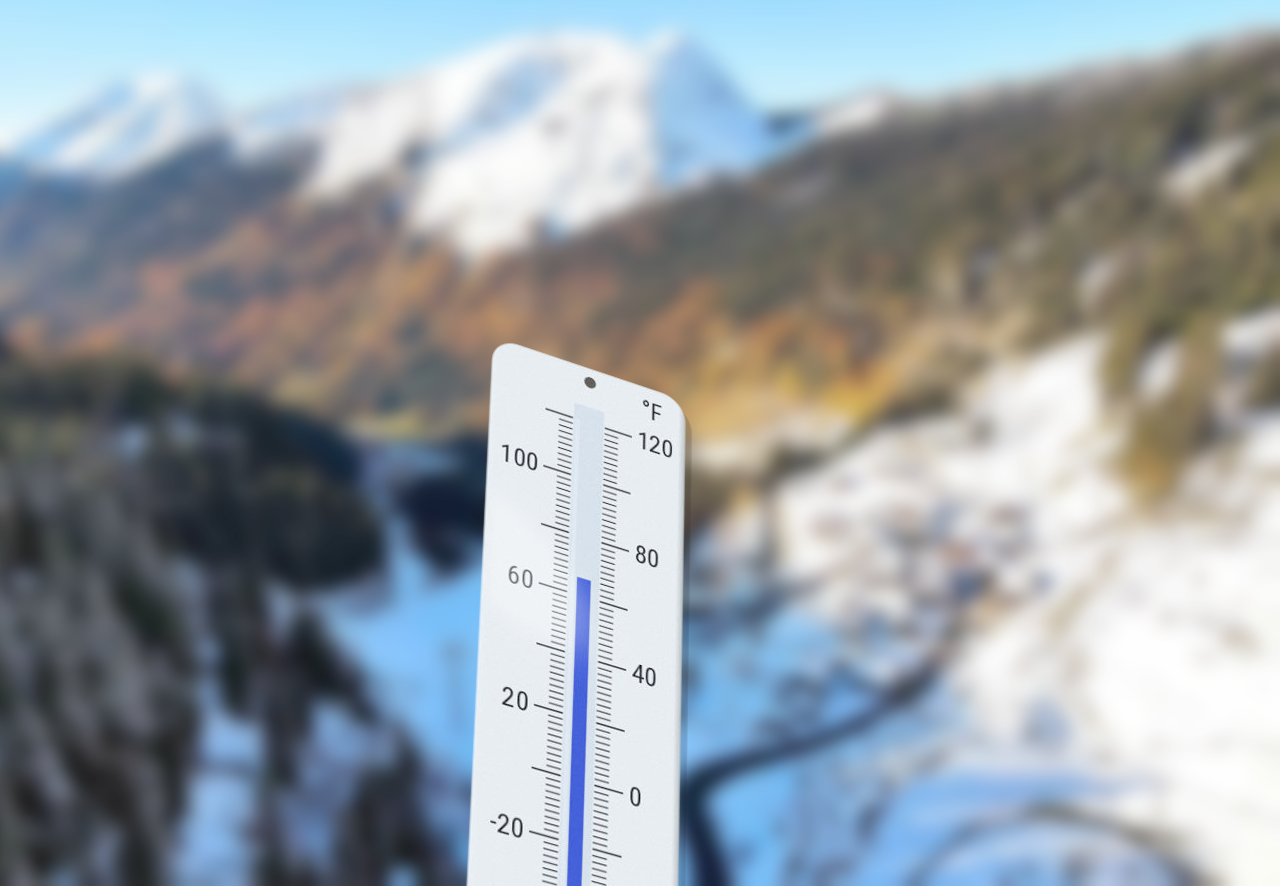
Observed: 66 °F
